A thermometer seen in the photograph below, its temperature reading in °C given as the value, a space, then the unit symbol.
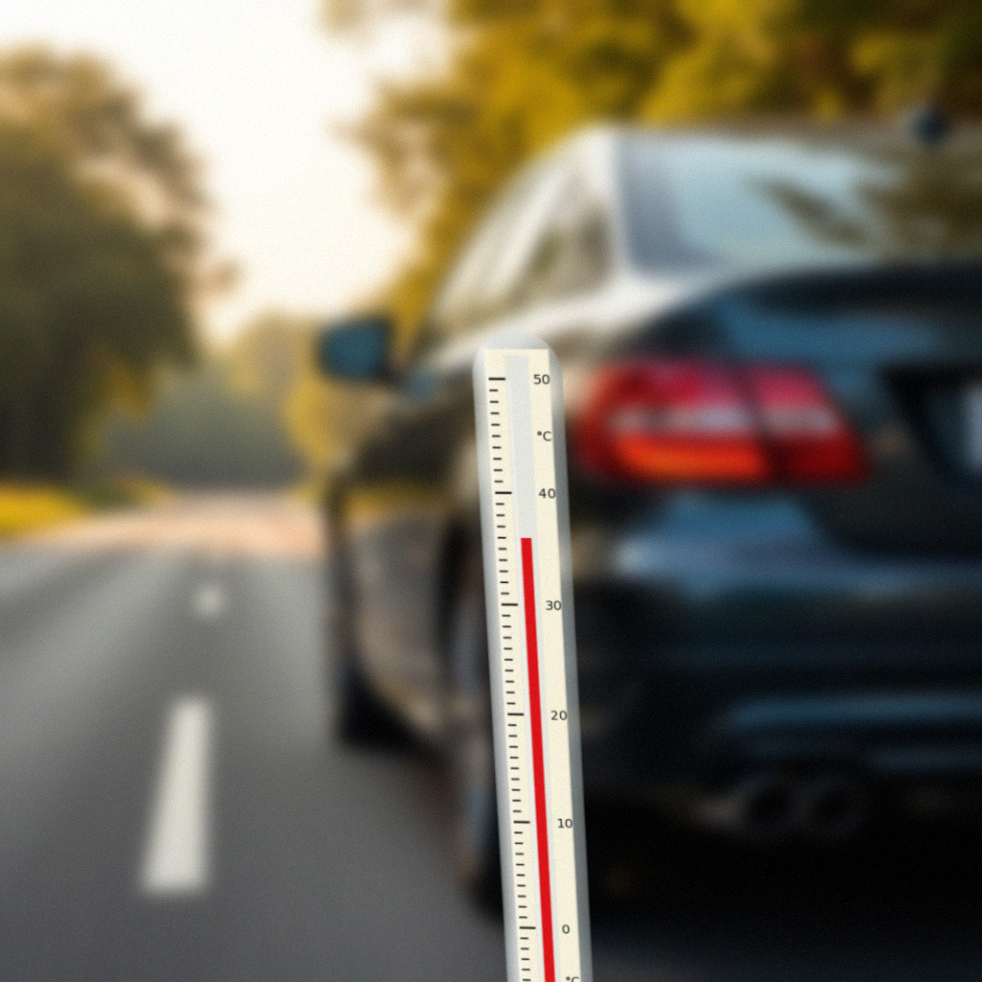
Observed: 36 °C
